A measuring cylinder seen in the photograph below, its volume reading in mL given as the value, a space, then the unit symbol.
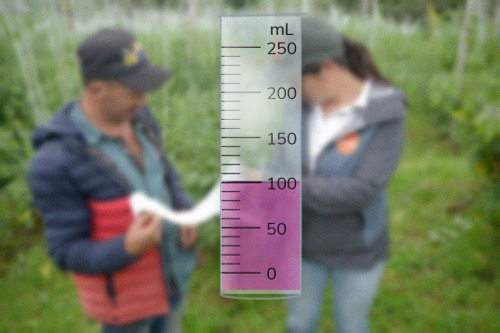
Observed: 100 mL
